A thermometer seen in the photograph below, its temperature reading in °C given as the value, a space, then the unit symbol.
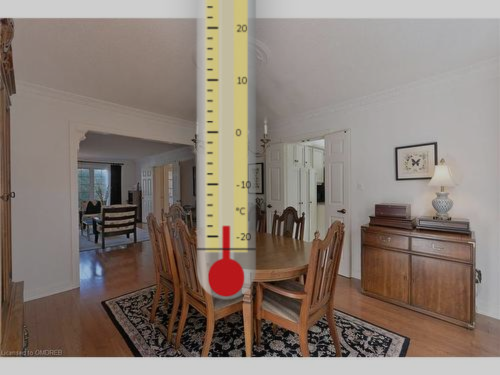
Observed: -18 °C
